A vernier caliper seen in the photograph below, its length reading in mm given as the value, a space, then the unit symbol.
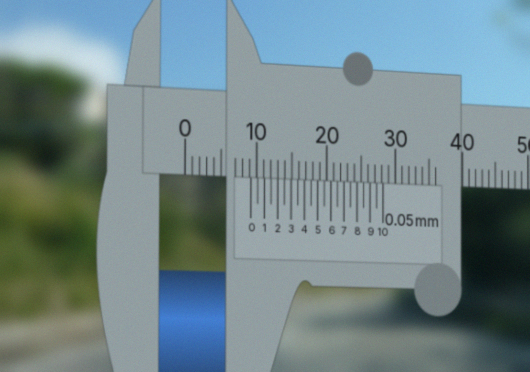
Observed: 9.2 mm
